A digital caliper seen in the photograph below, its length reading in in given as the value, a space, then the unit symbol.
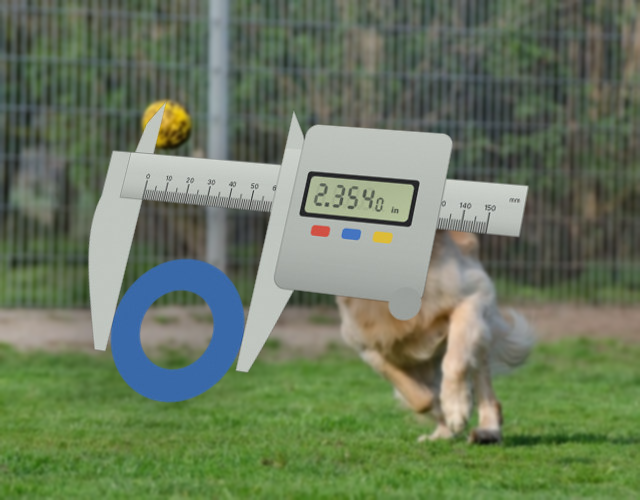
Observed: 2.3540 in
